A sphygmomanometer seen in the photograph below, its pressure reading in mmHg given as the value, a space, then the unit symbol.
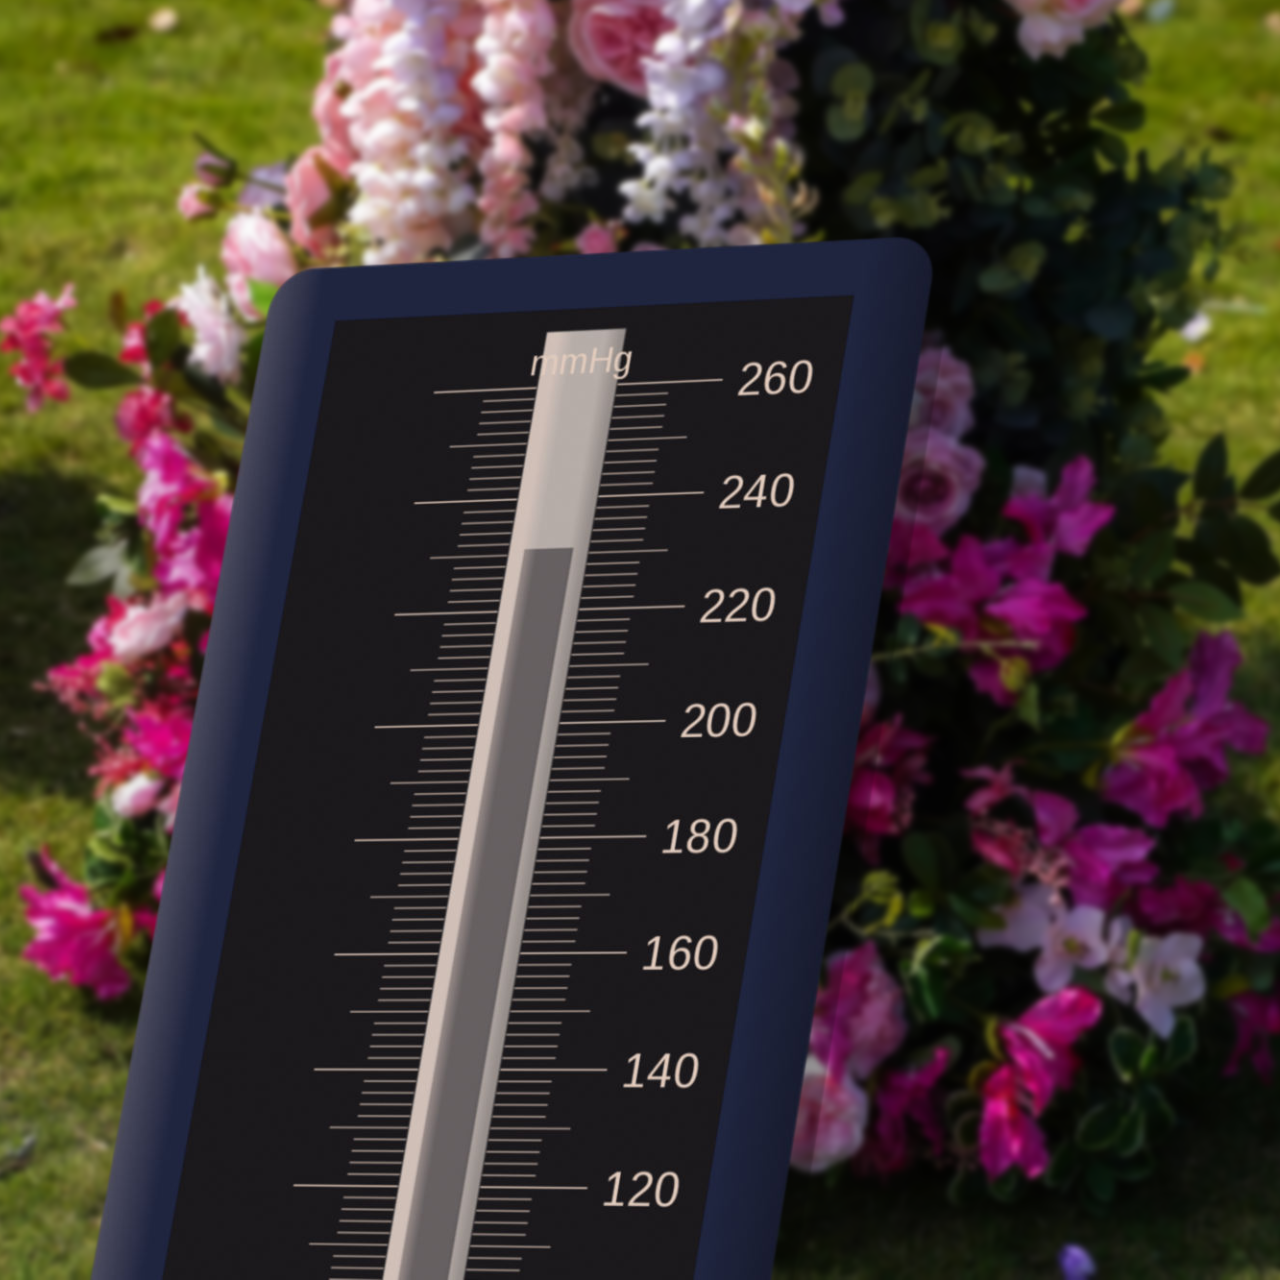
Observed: 231 mmHg
